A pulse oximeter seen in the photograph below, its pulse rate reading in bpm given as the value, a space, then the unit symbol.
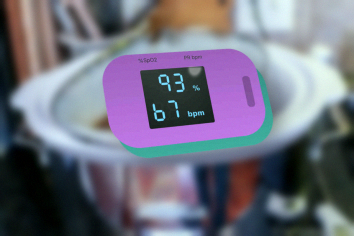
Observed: 67 bpm
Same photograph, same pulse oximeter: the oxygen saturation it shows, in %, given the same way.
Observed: 93 %
